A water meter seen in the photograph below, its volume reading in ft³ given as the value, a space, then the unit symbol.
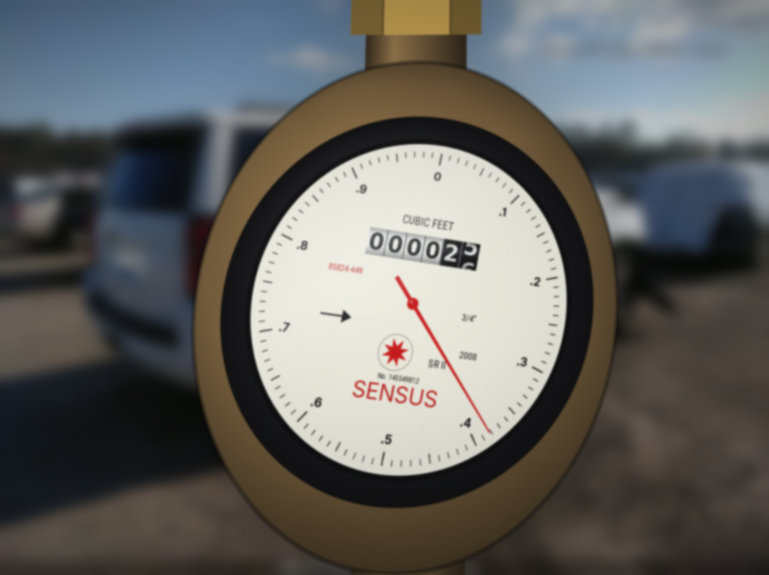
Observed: 25.38 ft³
